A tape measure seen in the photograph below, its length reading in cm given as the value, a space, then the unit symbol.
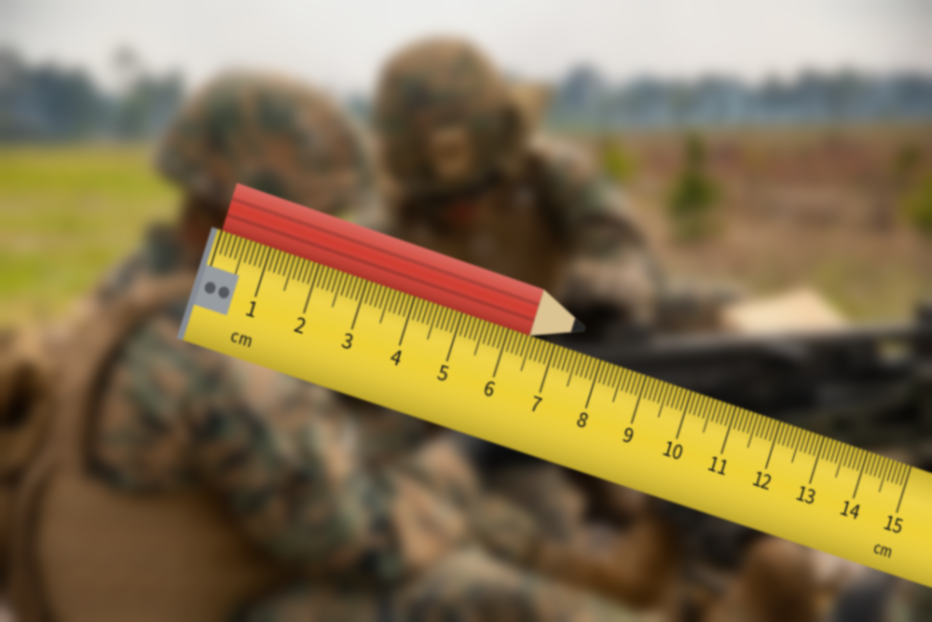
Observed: 7.5 cm
